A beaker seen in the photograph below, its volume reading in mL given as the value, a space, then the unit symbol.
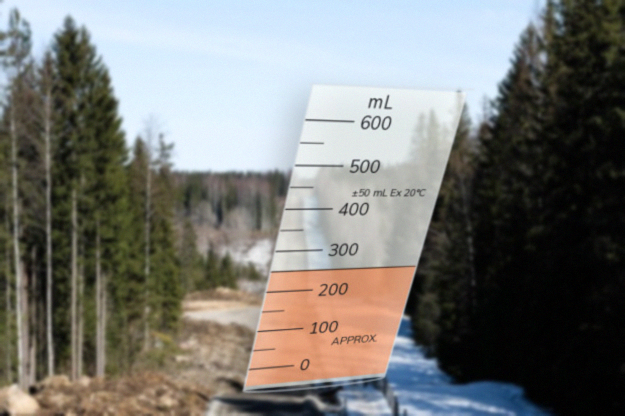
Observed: 250 mL
